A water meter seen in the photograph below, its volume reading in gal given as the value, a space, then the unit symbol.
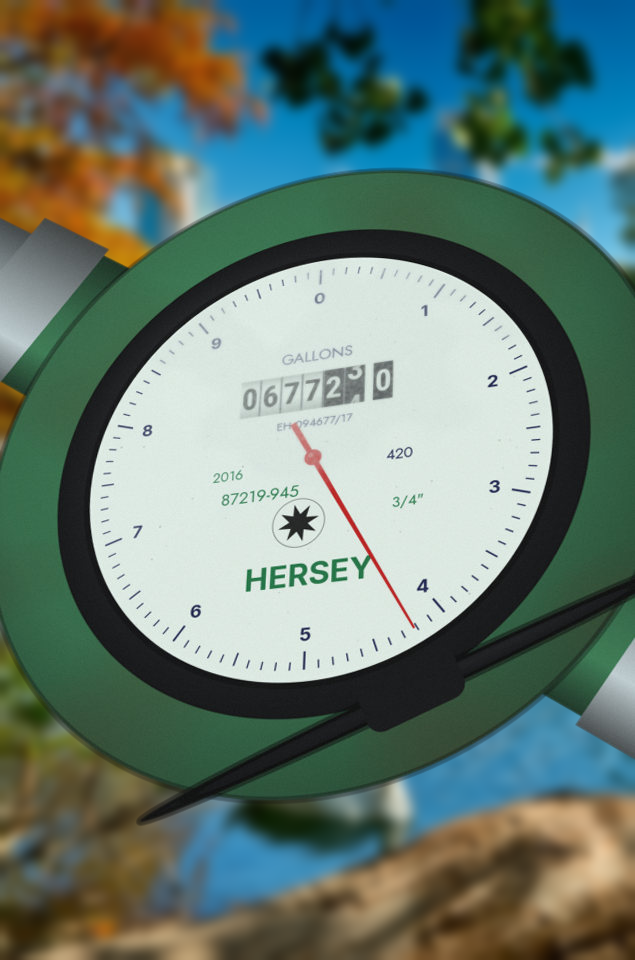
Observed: 677234.2 gal
